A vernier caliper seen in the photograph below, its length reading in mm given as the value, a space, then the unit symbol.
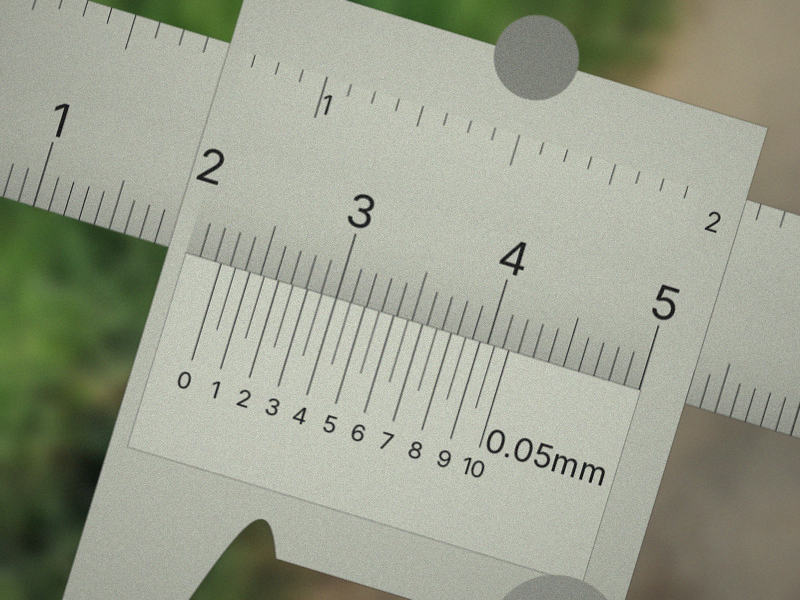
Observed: 22.4 mm
